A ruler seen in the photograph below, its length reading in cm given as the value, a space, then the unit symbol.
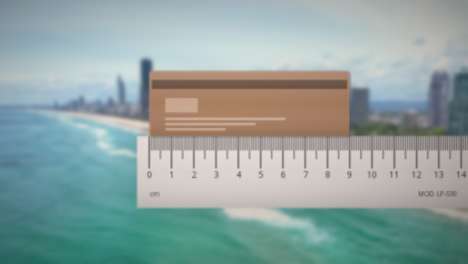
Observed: 9 cm
